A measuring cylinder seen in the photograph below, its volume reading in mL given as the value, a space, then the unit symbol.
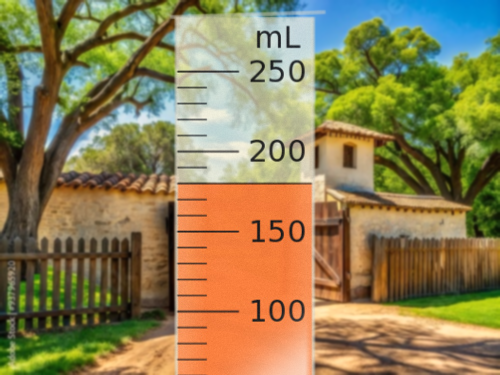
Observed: 180 mL
